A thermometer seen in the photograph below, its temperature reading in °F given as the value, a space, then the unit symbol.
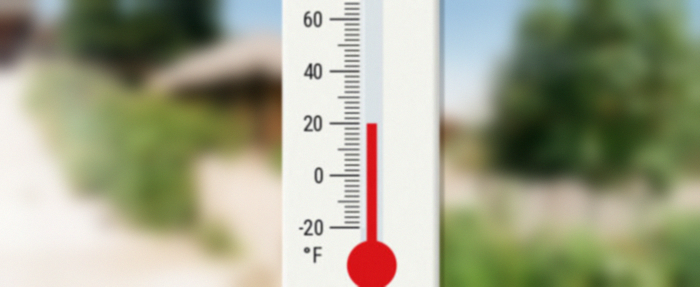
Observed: 20 °F
